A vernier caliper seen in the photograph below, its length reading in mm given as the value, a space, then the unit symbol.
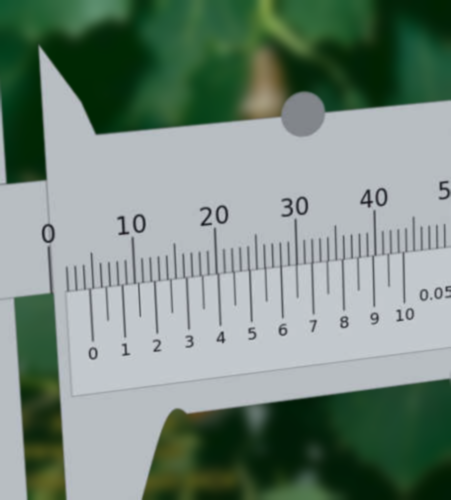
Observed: 4.6 mm
